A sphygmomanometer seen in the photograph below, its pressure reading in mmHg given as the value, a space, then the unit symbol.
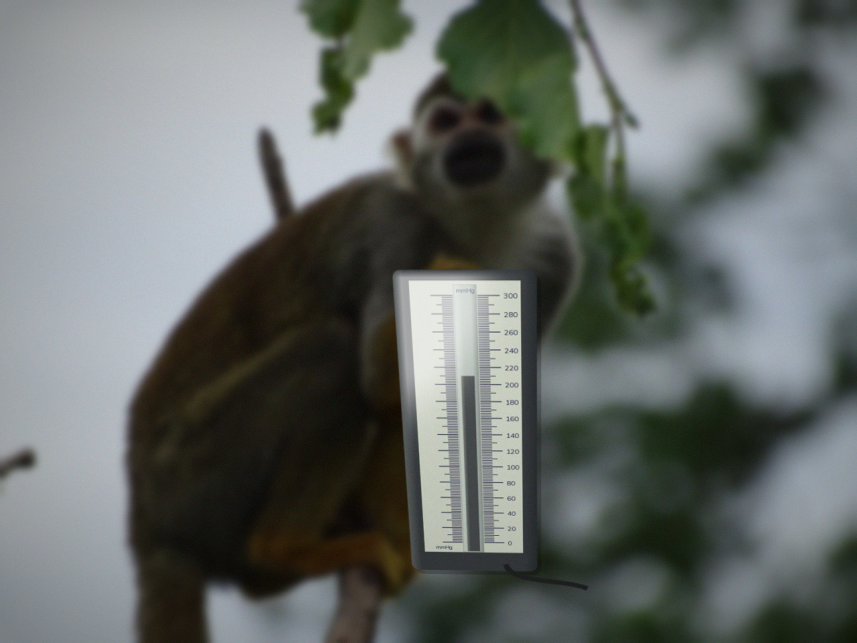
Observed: 210 mmHg
